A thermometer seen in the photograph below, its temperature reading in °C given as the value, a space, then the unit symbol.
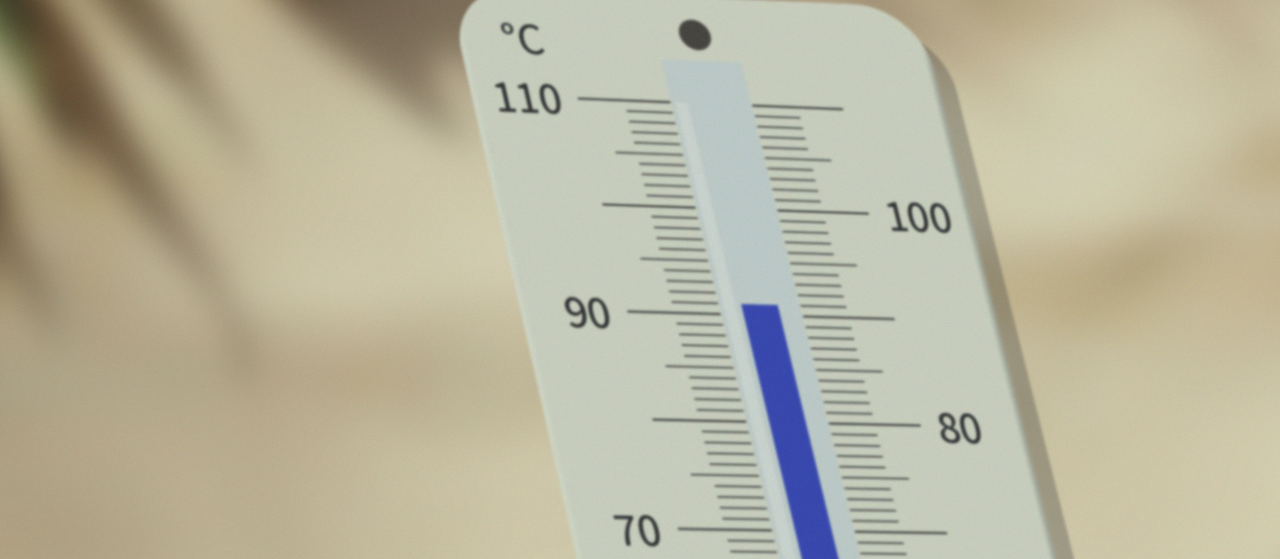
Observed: 91 °C
